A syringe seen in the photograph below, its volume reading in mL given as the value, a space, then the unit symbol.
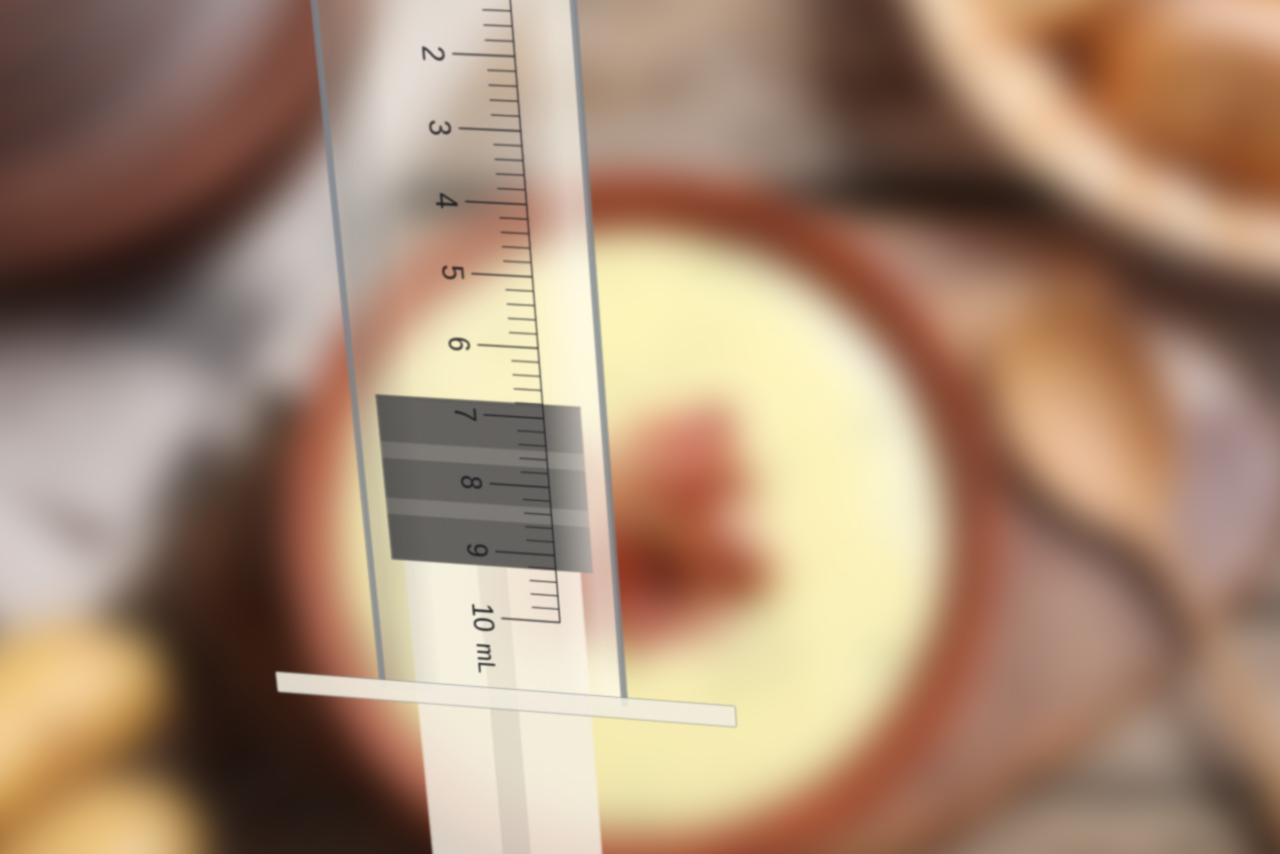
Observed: 6.8 mL
